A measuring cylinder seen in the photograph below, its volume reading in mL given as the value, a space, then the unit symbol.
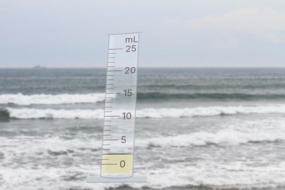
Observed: 2 mL
